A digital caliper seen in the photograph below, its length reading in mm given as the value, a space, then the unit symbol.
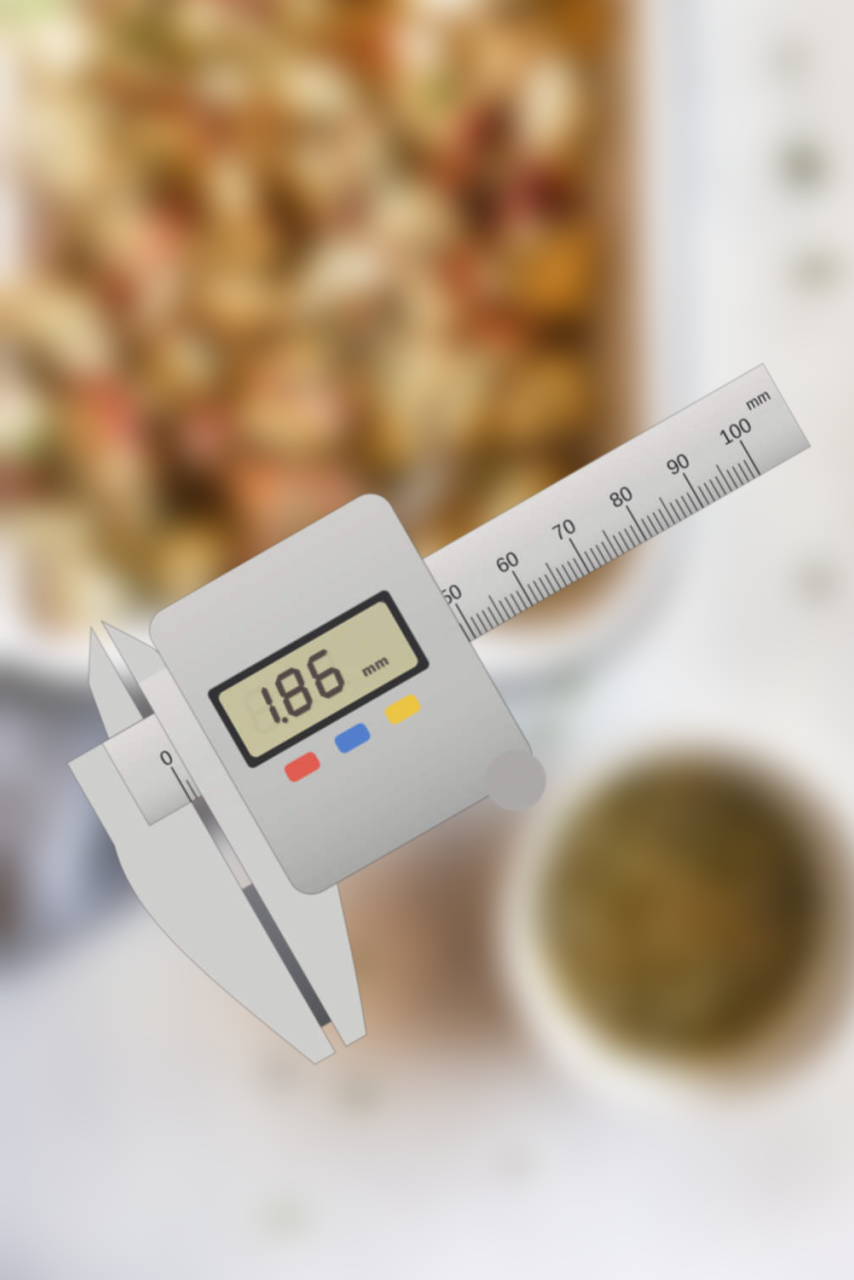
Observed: 1.86 mm
